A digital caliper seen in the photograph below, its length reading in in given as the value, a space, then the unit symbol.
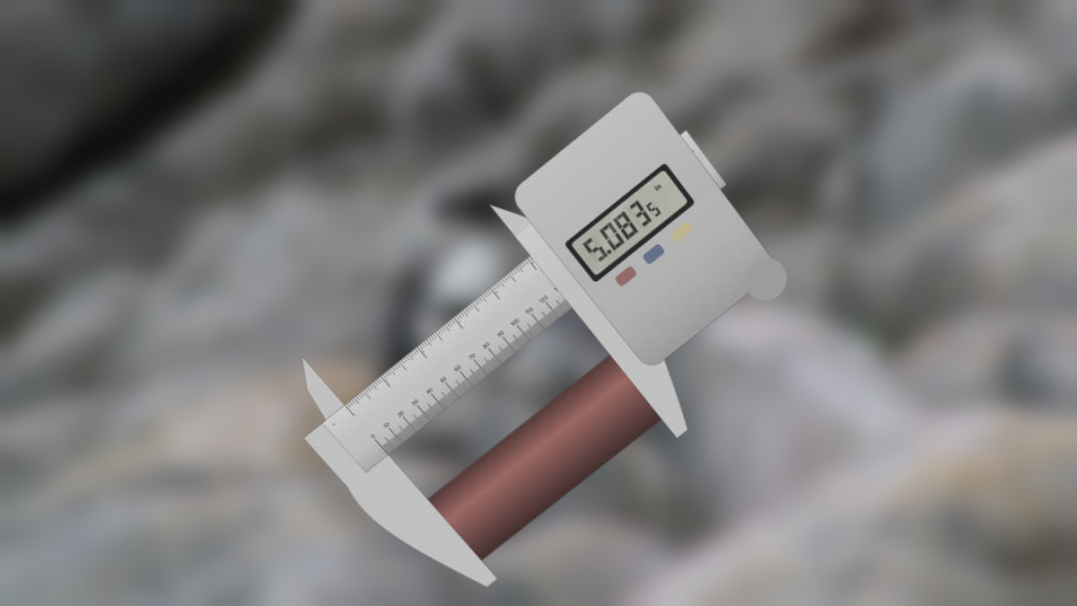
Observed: 5.0835 in
